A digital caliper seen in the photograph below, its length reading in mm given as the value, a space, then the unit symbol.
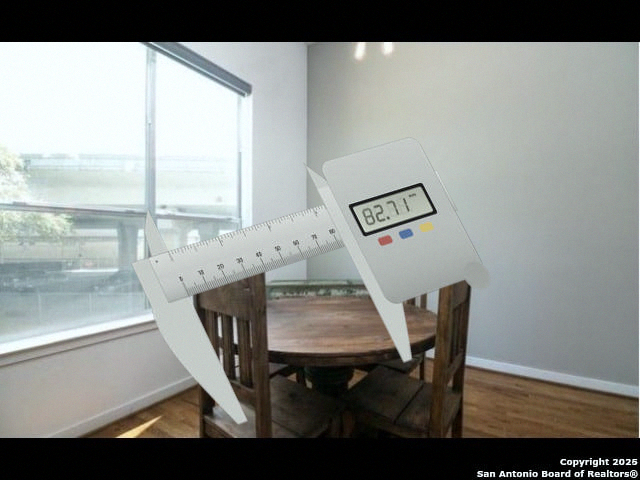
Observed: 82.71 mm
